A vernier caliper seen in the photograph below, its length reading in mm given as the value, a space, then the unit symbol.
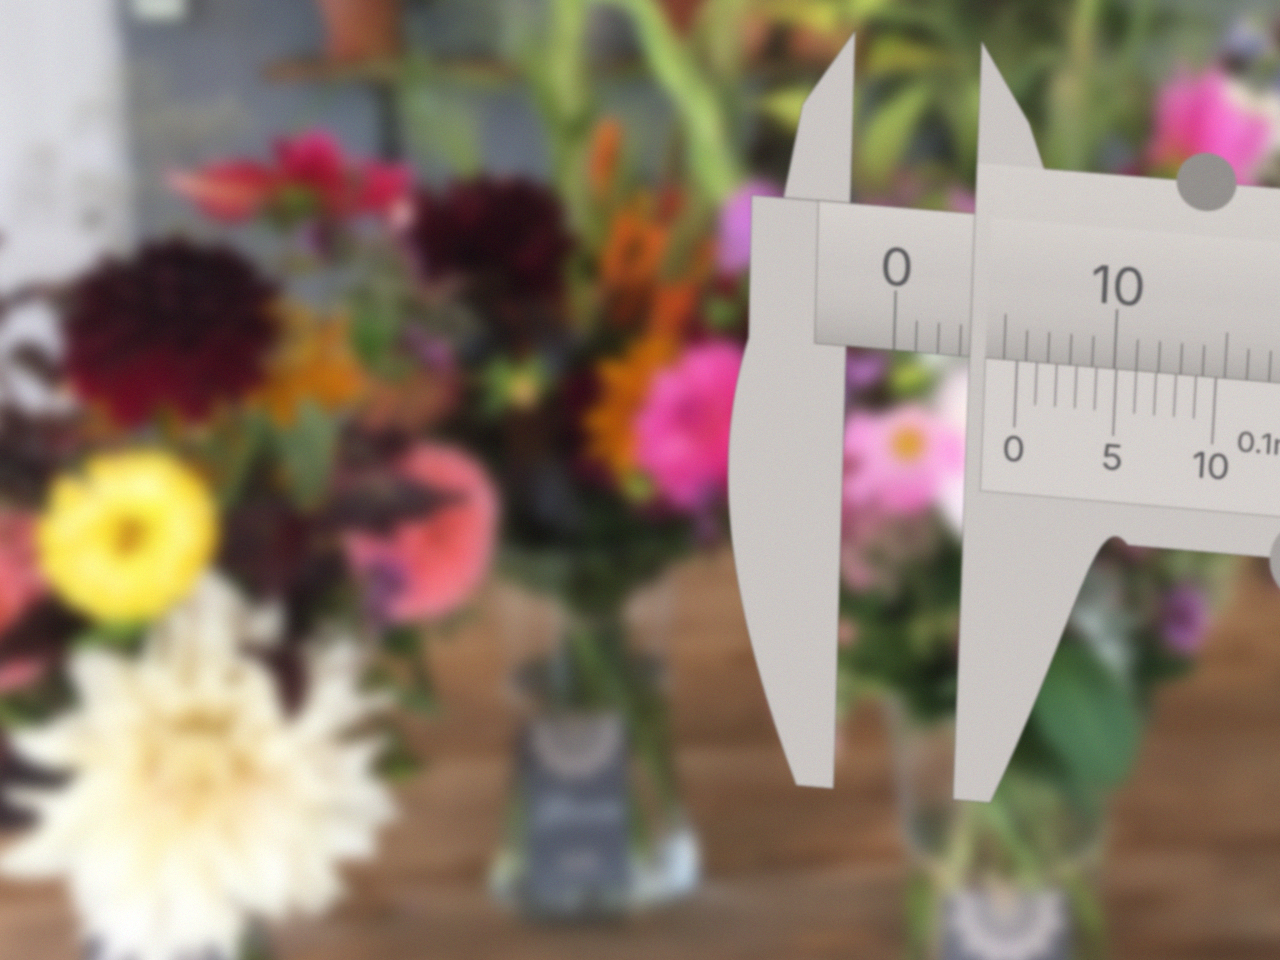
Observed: 5.6 mm
